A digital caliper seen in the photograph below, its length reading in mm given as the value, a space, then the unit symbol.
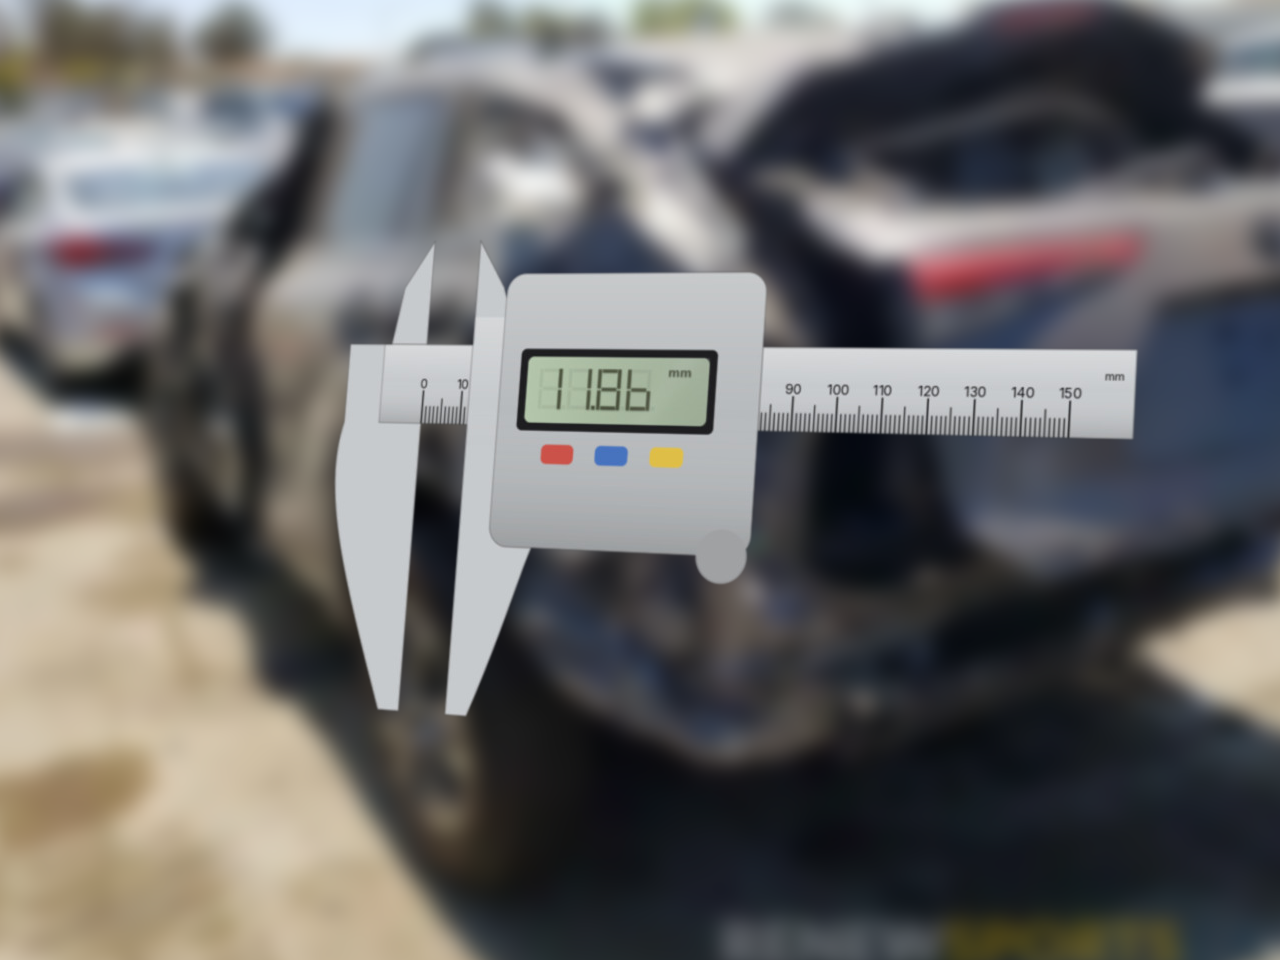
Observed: 11.86 mm
